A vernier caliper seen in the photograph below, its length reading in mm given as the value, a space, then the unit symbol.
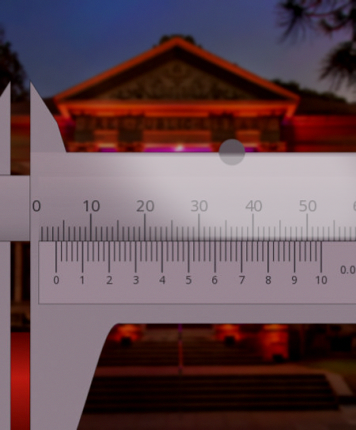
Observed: 3.6 mm
